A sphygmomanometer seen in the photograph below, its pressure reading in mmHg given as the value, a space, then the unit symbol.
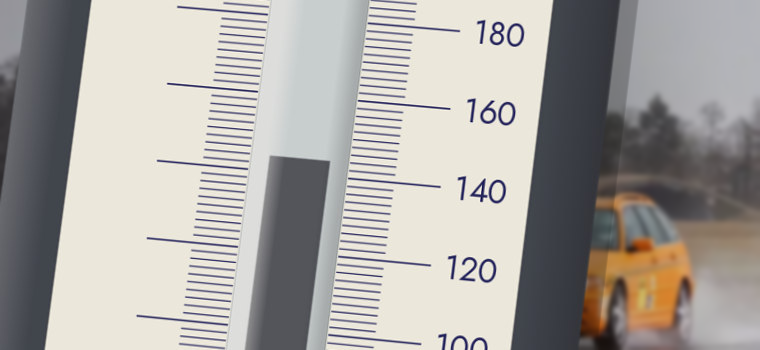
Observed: 144 mmHg
